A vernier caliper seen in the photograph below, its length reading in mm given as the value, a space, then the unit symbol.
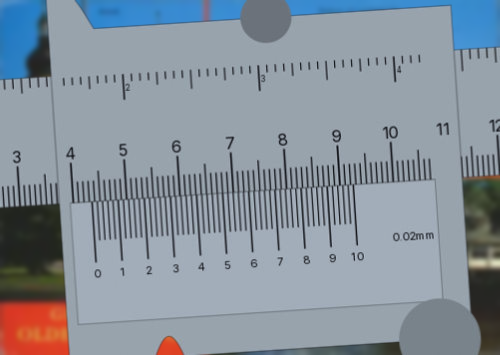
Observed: 43.5 mm
